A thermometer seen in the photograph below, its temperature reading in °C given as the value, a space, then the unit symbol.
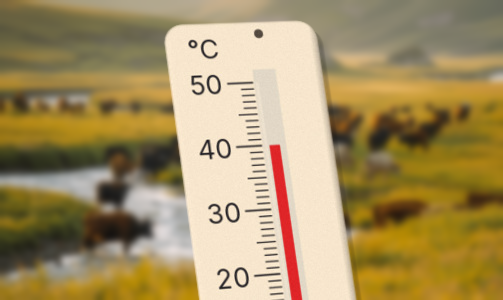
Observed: 40 °C
